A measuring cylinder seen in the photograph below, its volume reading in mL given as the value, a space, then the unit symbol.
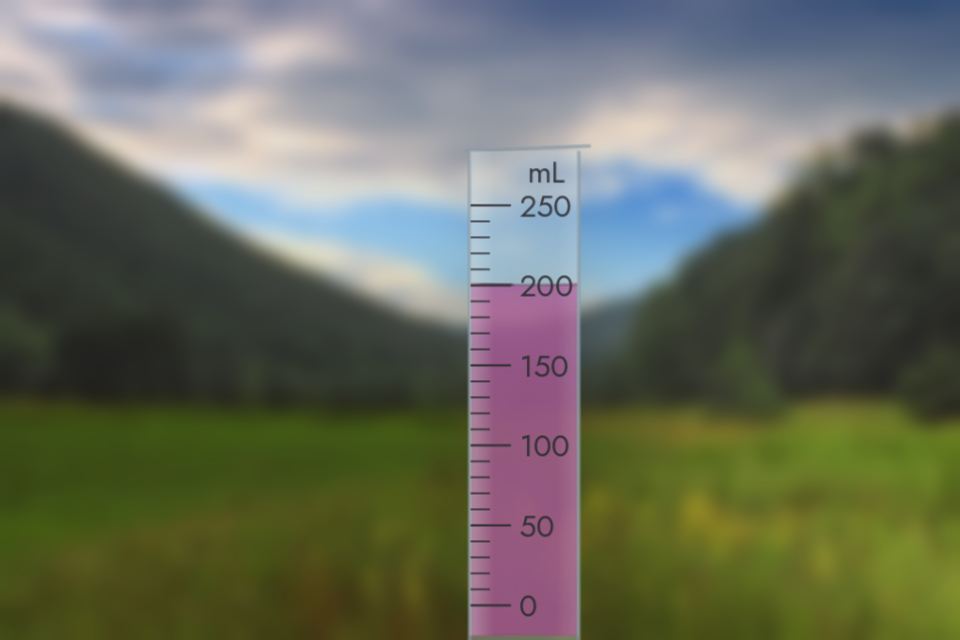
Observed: 200 mL
